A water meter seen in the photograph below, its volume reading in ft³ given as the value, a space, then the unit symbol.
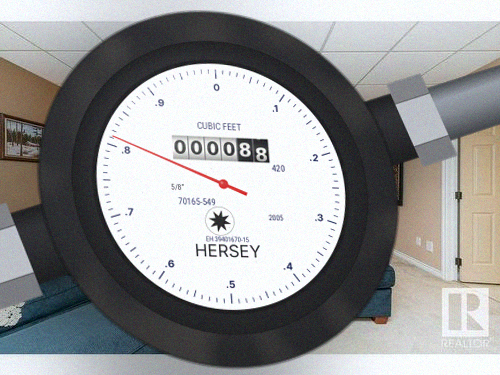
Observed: 87.81 ft³
